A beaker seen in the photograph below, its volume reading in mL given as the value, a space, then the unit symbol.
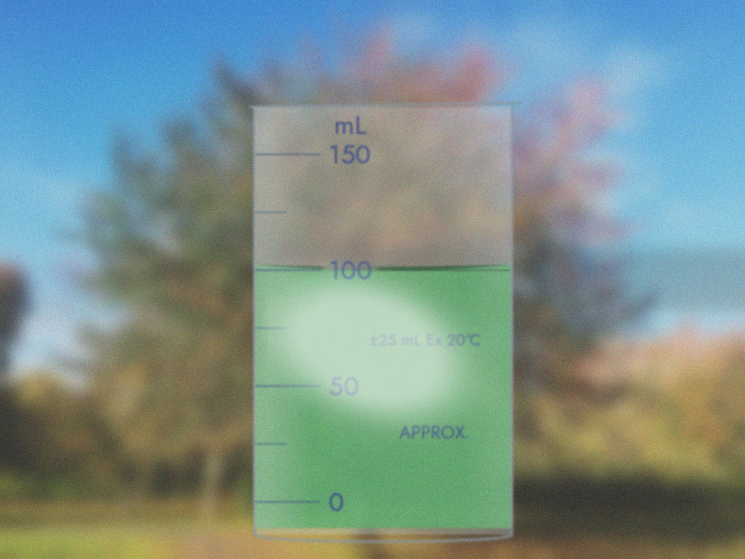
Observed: 100 mL
